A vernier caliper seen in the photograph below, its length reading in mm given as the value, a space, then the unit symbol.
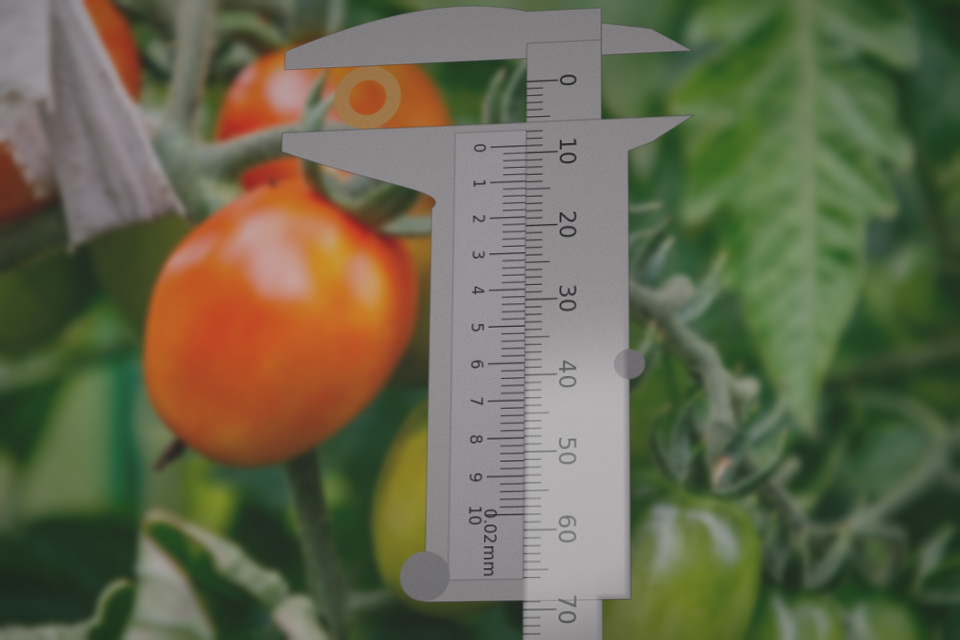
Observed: 9.0 mm
